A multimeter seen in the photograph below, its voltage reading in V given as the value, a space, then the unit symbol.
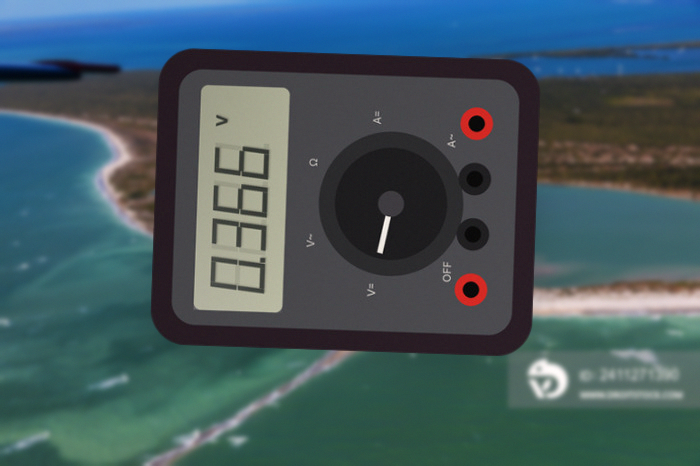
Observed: 0.366 V
